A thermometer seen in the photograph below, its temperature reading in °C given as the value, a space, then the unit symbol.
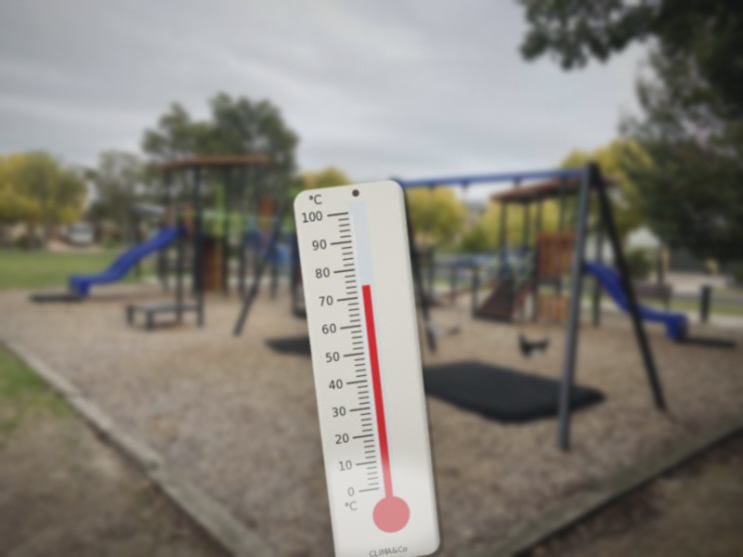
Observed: 74 °C
